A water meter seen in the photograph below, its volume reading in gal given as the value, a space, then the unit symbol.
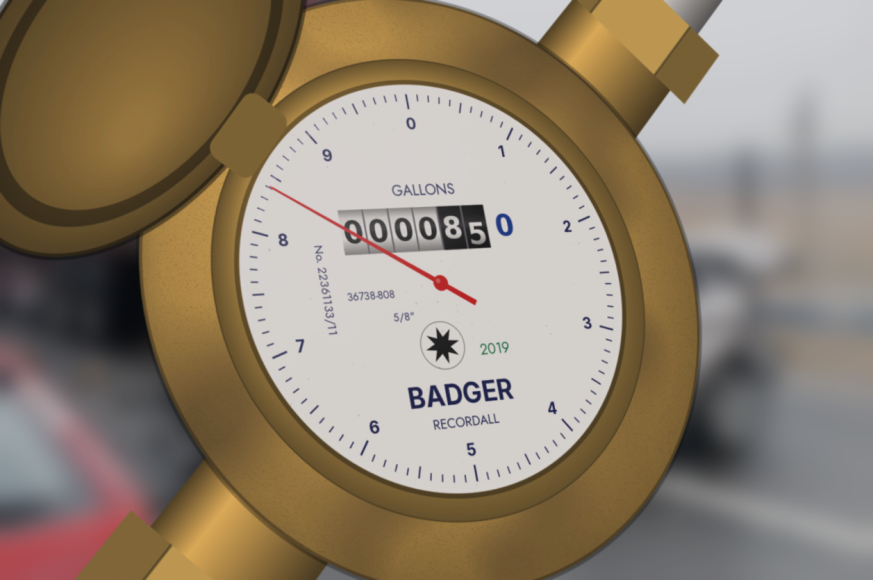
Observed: 848.4 gal
